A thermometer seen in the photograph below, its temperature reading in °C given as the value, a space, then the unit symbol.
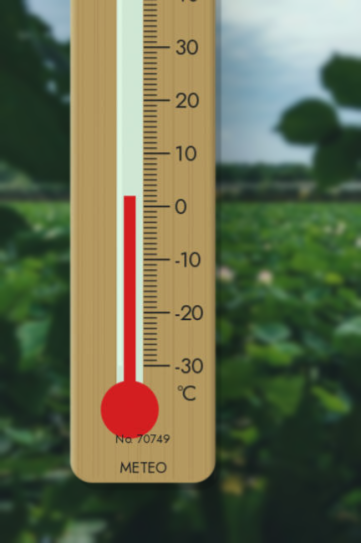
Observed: 2 °C
